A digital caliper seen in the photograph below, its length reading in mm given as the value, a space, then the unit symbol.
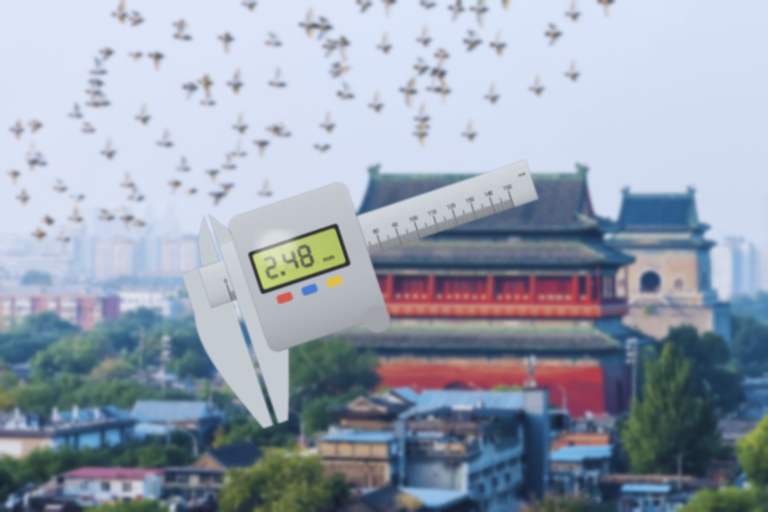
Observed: 2.48 mm
